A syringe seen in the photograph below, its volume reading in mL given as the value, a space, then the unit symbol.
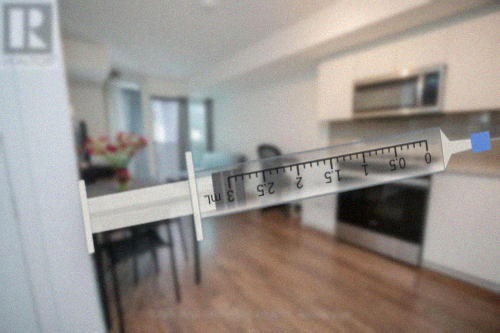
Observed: 2.8 mL
